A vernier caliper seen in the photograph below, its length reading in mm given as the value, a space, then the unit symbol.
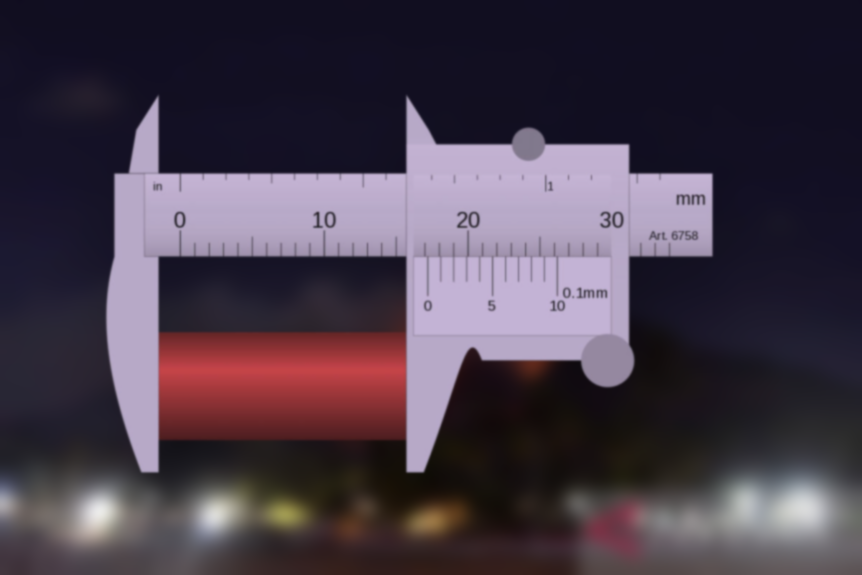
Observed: 17.2 mm
